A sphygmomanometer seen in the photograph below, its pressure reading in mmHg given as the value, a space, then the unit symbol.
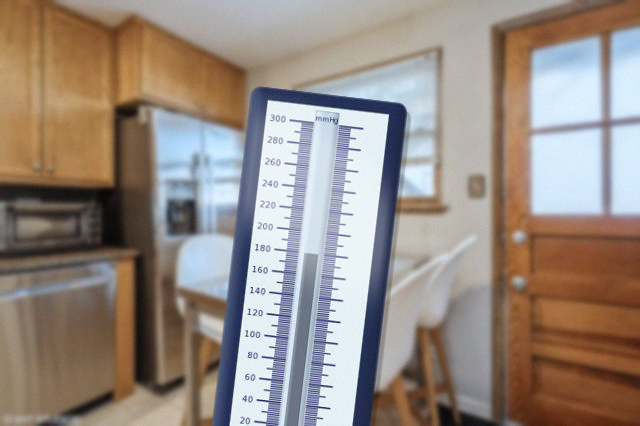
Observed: 180 mmHg
